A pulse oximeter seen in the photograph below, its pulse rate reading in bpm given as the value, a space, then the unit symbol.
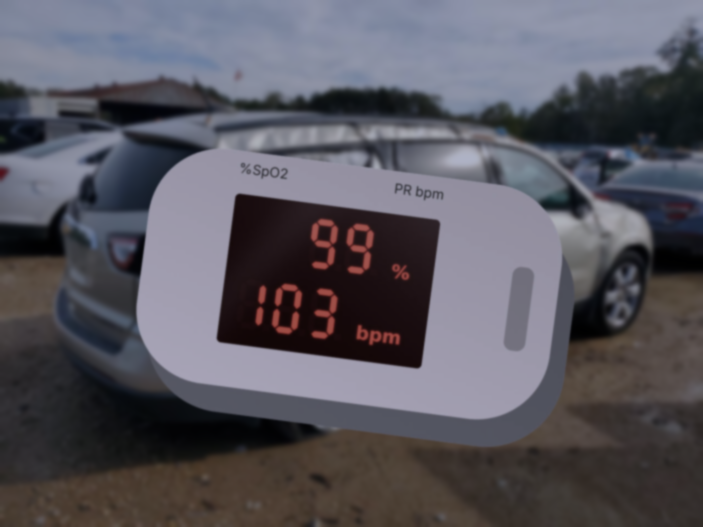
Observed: 103 bpm
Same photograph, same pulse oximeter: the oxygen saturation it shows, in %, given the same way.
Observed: 99 %
